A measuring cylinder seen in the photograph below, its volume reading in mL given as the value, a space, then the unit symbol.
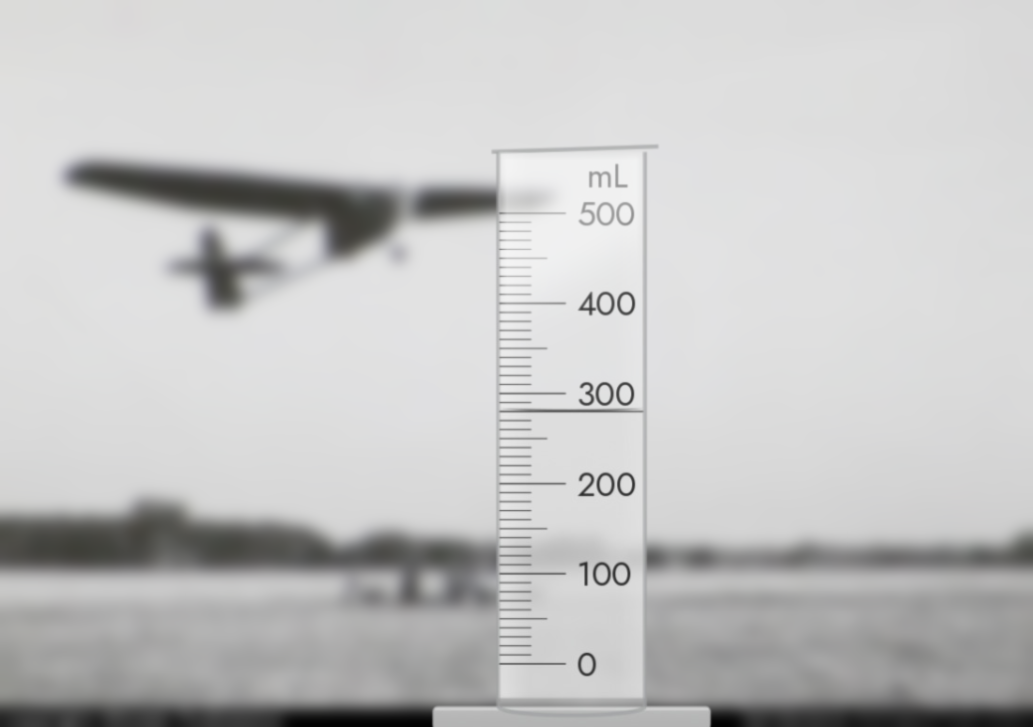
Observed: 280 mL
